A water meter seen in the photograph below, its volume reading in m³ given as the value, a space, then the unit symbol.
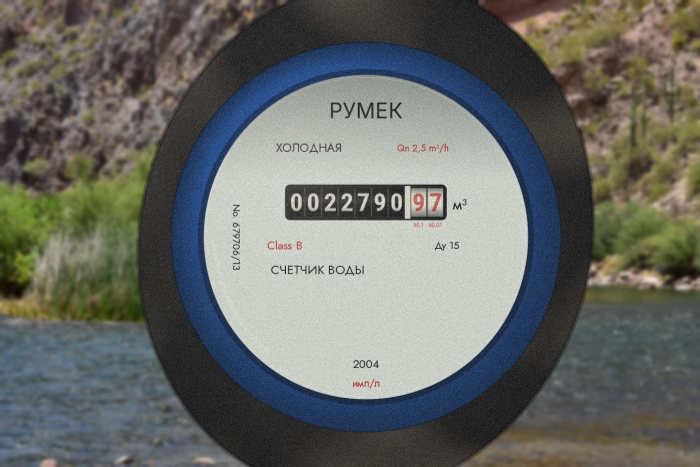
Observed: 22790.97 m³
